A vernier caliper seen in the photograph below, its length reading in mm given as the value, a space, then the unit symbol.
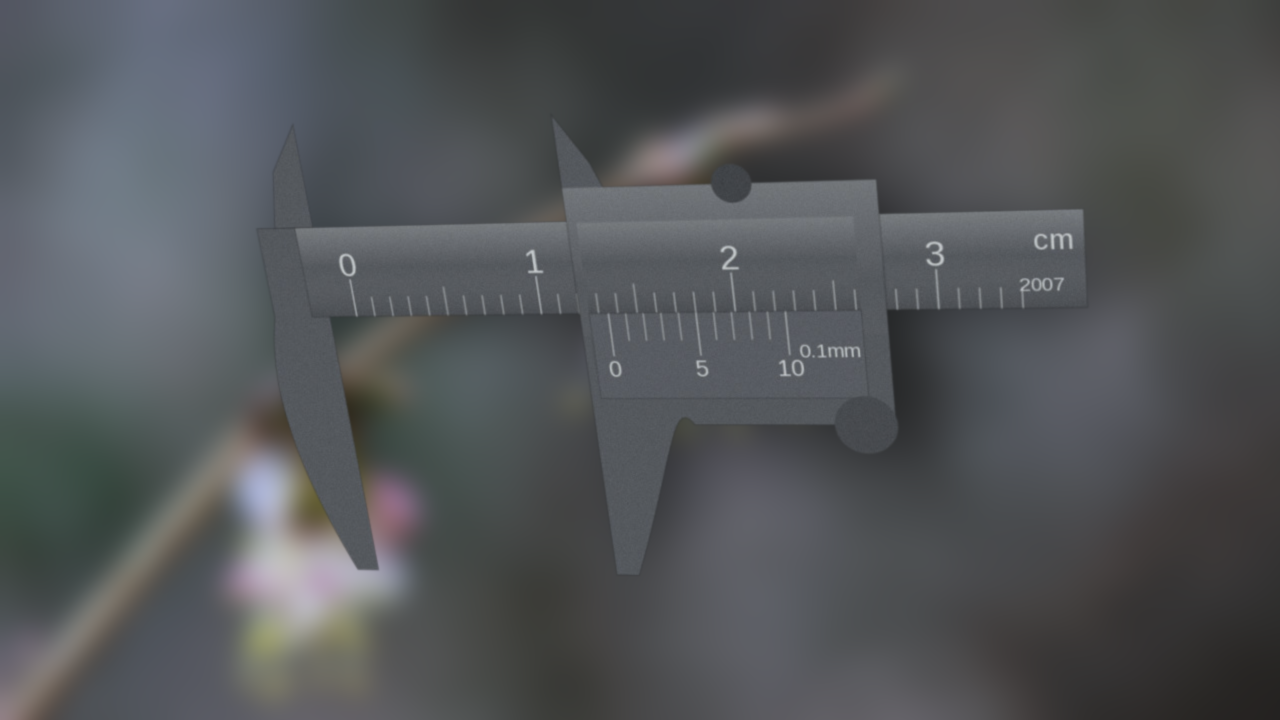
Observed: 13.5 mm
